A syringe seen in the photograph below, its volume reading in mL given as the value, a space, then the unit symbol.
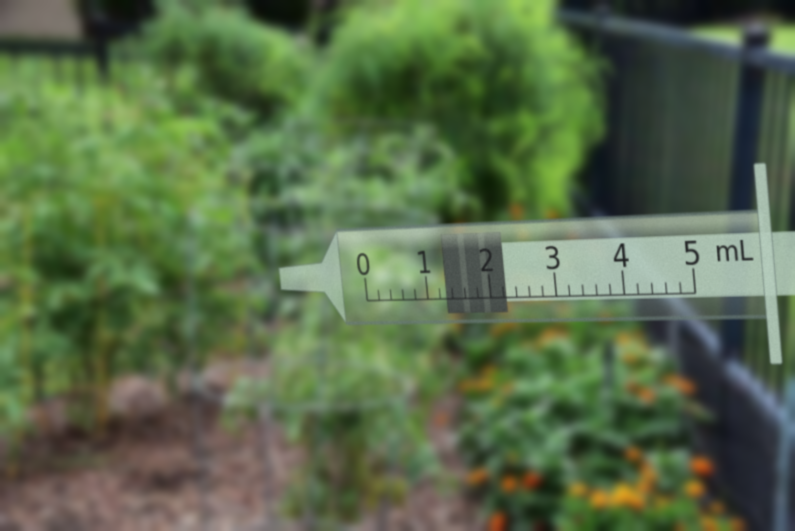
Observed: 1.3 mL
